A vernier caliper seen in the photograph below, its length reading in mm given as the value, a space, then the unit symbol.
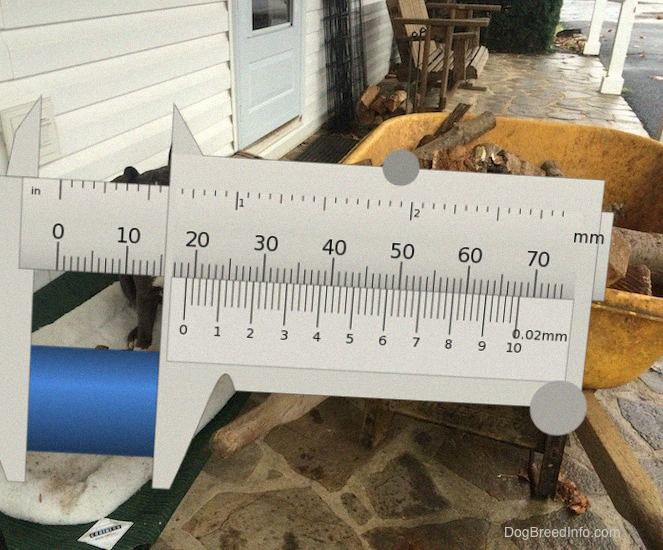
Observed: 18.8 mm
